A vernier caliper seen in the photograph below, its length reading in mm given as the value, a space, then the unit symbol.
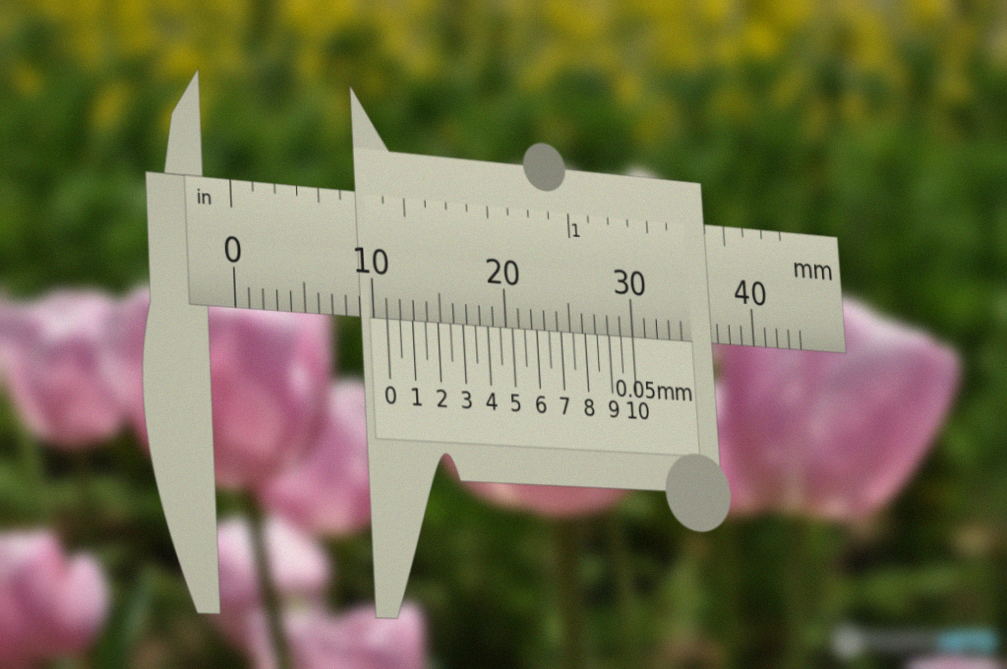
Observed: 11.0 mm
